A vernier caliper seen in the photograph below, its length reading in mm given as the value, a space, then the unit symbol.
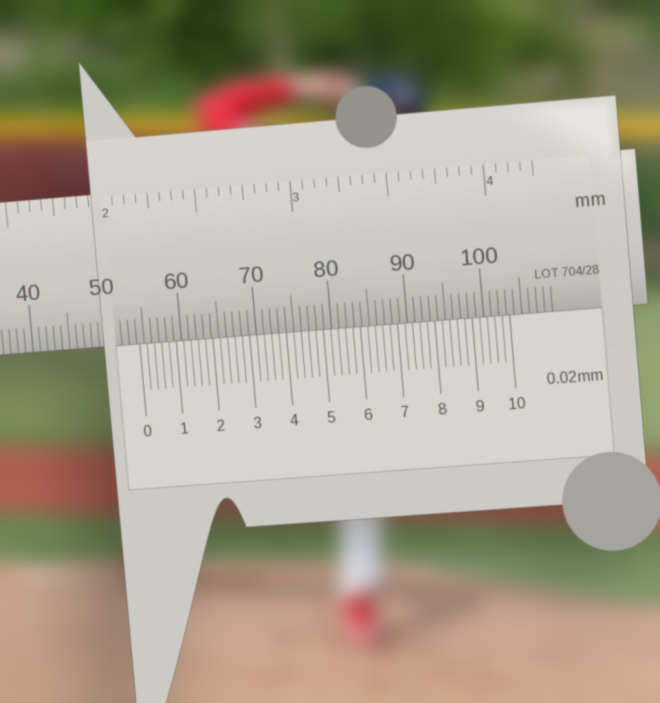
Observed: 54.4 mm
